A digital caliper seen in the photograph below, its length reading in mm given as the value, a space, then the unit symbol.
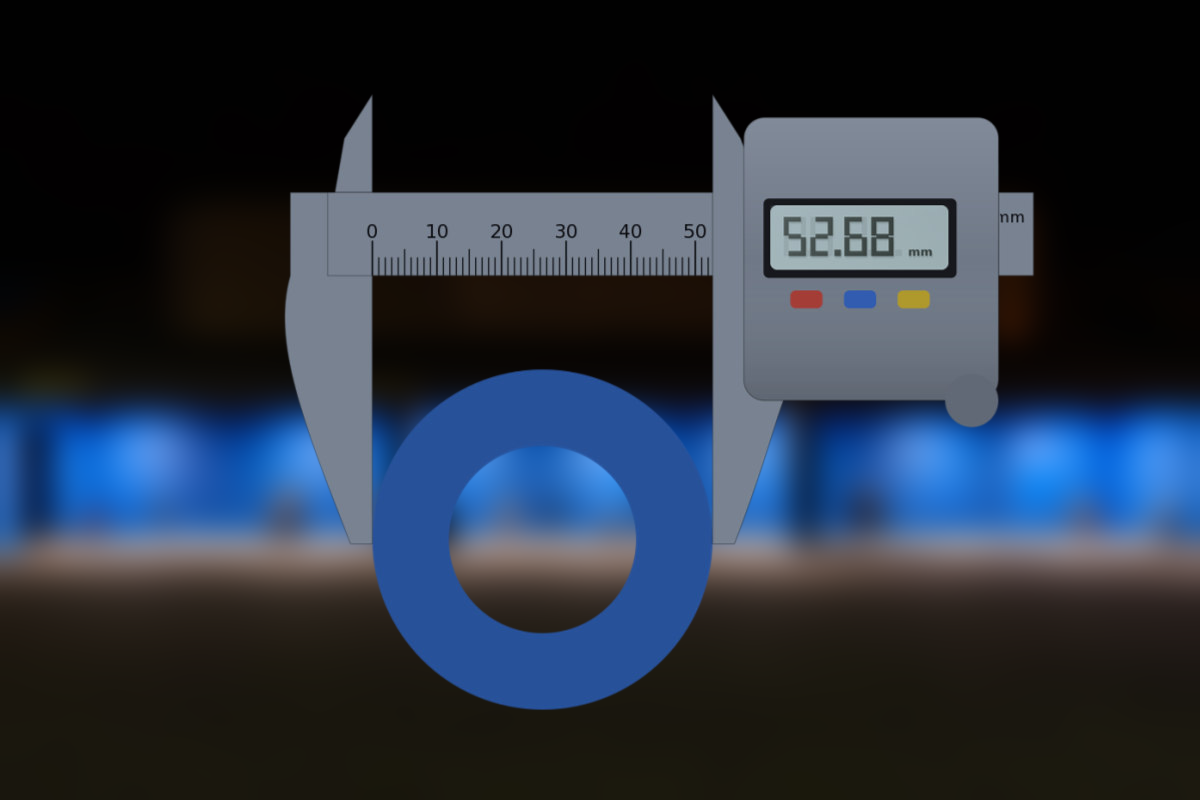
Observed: 52.68 mm
